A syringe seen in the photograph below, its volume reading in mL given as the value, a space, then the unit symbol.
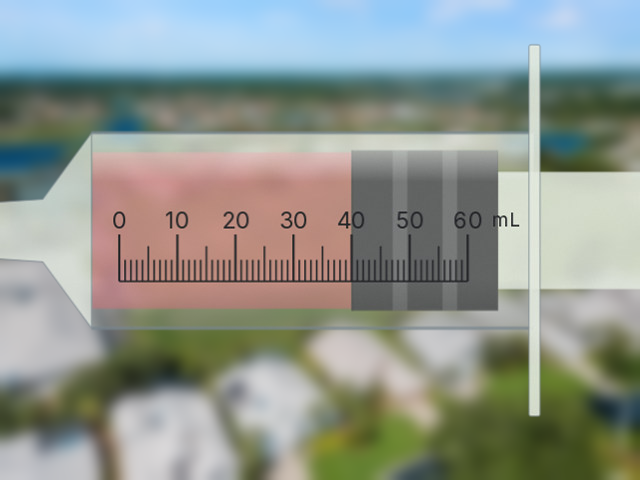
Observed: 40 mL
